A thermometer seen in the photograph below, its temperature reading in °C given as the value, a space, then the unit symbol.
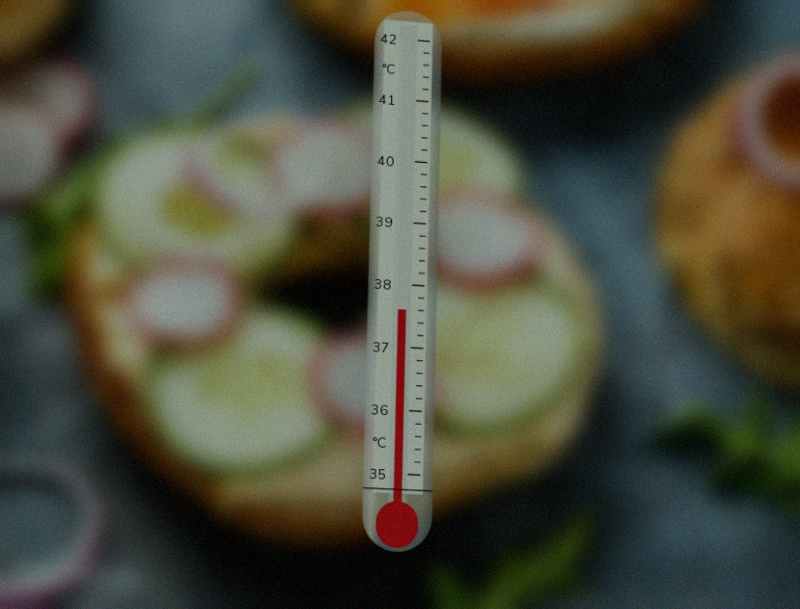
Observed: 37.6 °C
